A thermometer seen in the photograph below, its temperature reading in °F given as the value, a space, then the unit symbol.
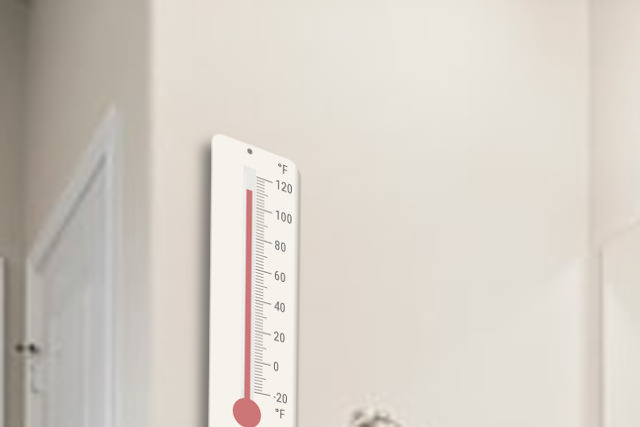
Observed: 110 °F
